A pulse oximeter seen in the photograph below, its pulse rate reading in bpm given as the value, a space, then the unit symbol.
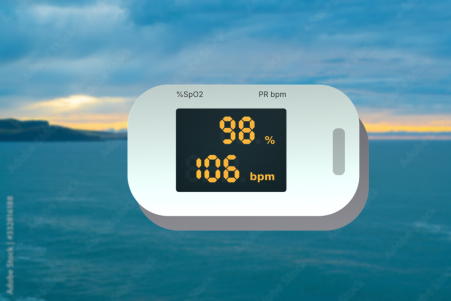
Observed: 106 bpm
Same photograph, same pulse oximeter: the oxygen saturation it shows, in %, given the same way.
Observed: 98 %
